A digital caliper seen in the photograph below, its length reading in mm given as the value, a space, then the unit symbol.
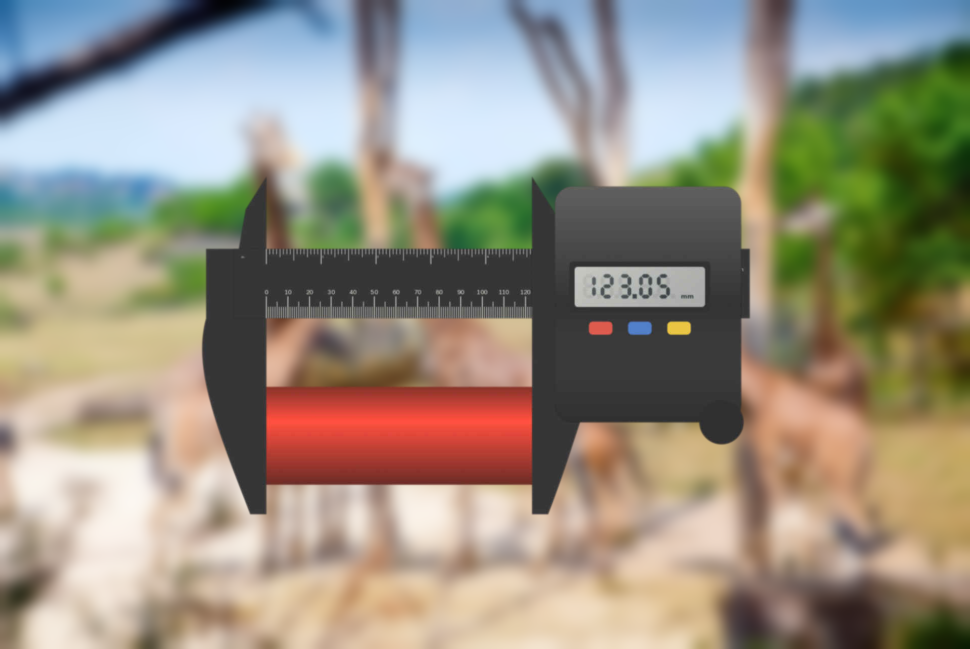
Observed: 123.05 mm
